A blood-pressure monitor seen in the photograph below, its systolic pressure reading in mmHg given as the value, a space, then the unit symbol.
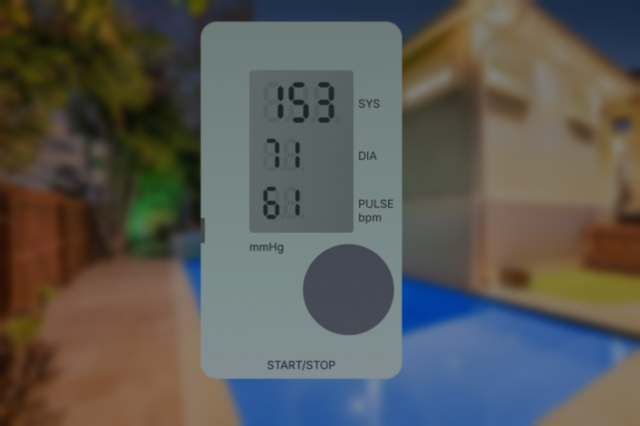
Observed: 153 mmHg
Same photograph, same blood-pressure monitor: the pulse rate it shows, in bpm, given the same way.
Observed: 61 bpm
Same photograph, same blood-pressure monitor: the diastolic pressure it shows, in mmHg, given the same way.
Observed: 71 mmHg
